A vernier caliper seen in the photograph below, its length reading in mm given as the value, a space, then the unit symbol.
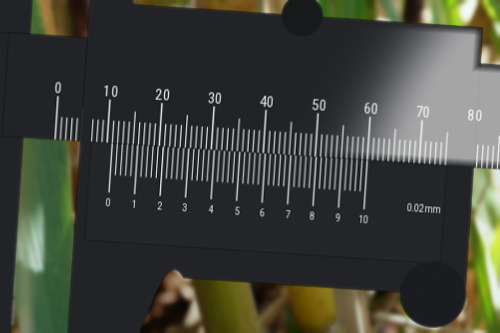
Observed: 11.0 mm
